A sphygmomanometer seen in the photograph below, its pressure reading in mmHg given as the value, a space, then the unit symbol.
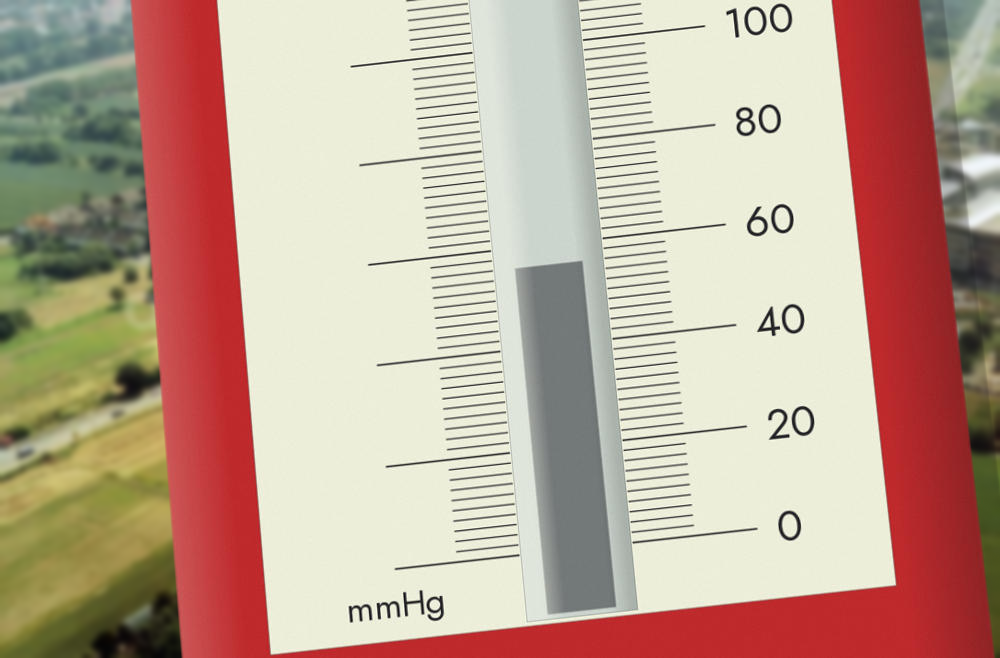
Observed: 56 mmHg
